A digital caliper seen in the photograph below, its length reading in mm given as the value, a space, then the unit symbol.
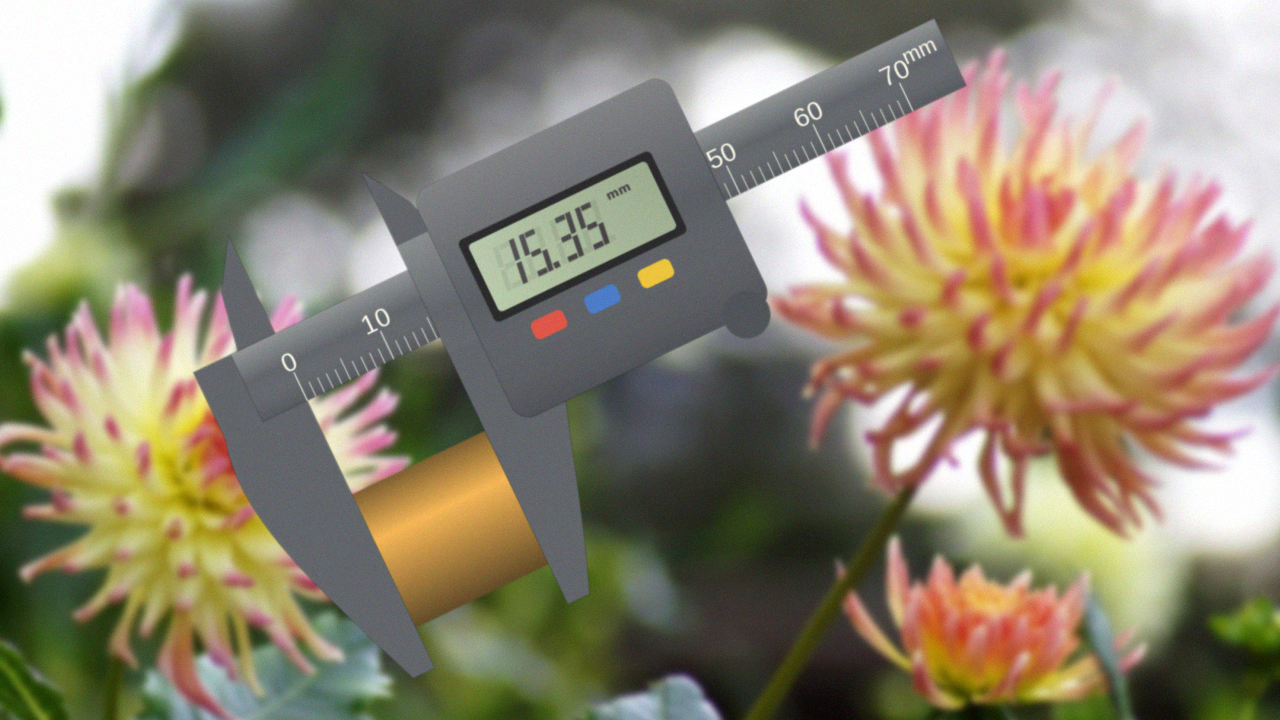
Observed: 15.35 mm
